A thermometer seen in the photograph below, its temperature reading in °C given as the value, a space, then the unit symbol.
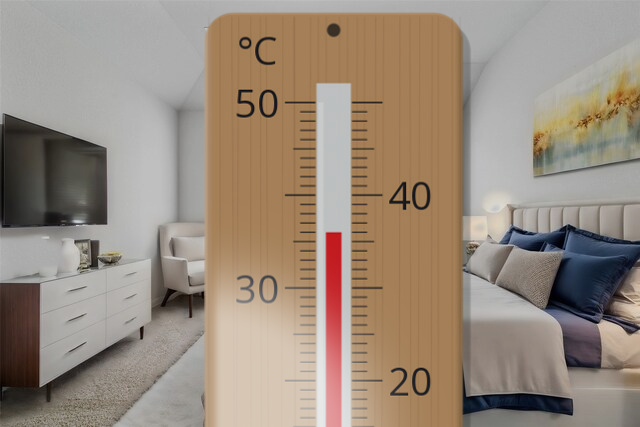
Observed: 36 °C
